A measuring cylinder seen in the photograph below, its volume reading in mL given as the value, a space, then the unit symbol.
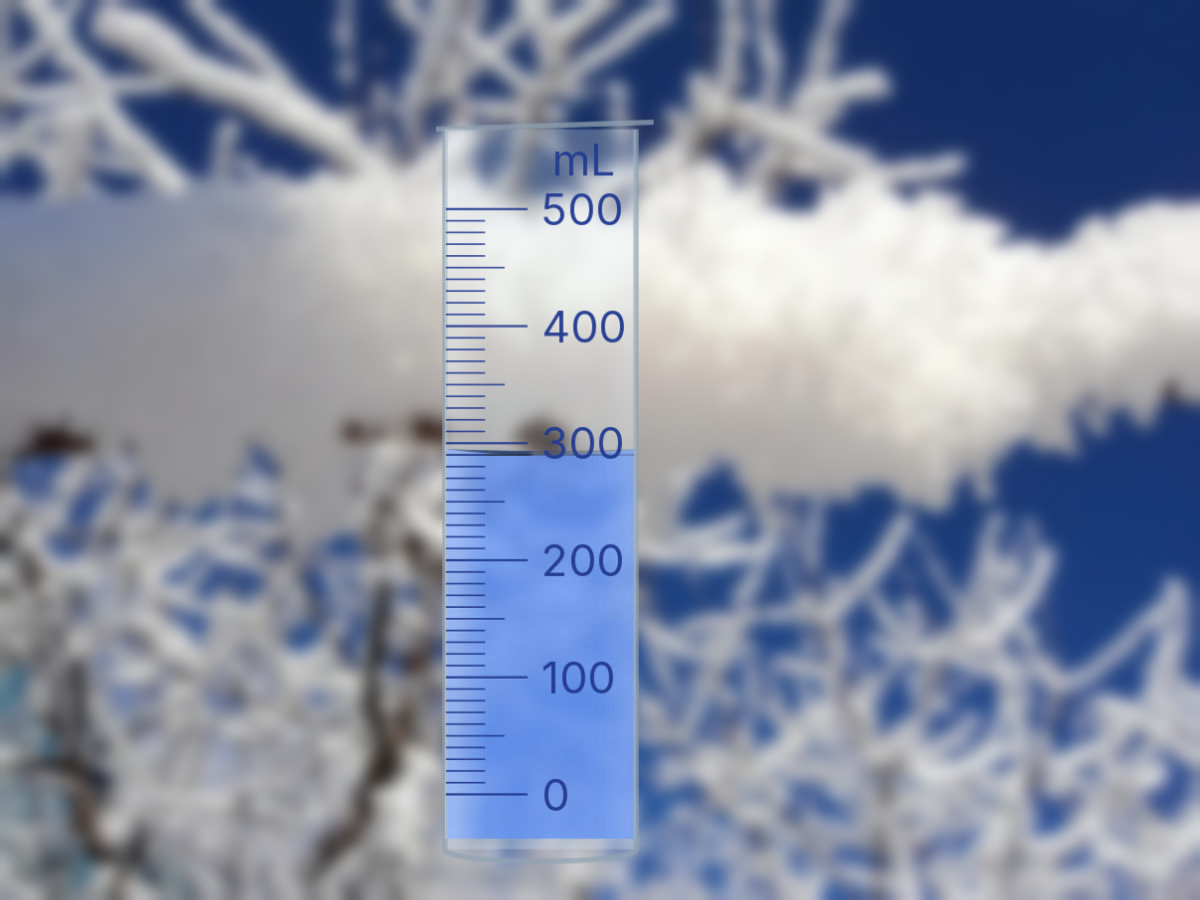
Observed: 290 mL
